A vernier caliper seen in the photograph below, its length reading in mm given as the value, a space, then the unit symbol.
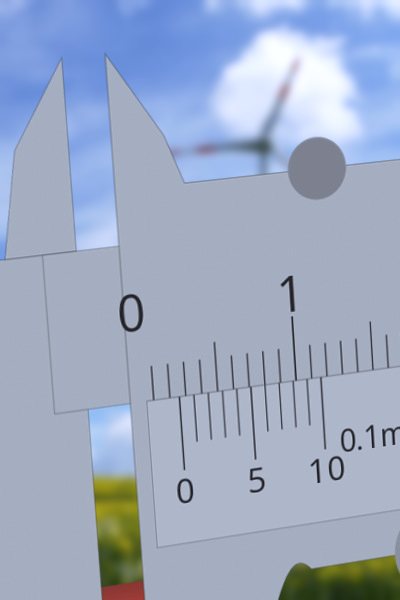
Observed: 2.6 mm
